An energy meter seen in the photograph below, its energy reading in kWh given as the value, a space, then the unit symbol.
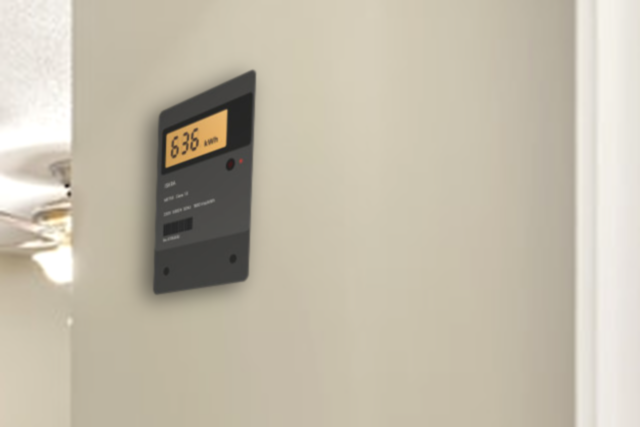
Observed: 636 kWh
